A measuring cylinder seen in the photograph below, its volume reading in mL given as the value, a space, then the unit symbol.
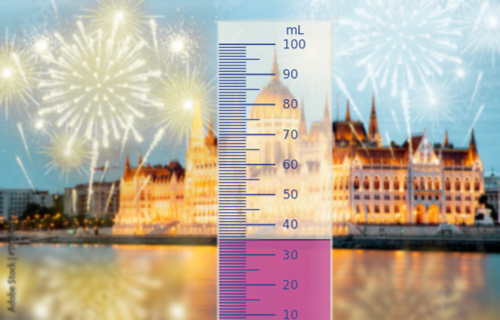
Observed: 35 mL
